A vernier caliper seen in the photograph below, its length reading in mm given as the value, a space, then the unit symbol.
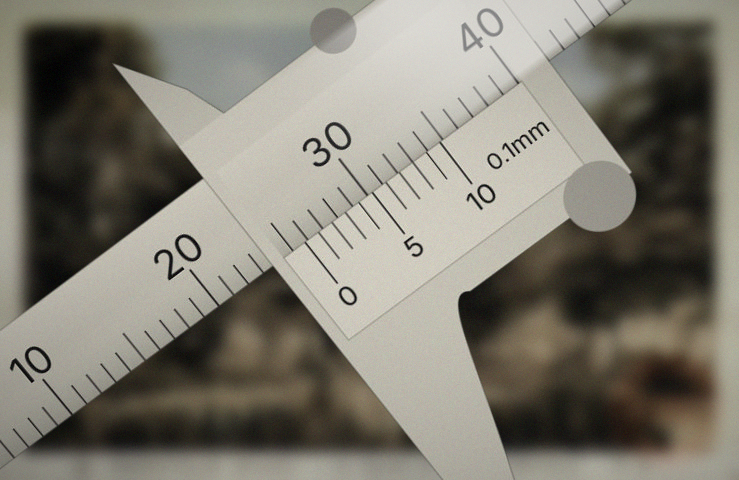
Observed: 25.8 mm
